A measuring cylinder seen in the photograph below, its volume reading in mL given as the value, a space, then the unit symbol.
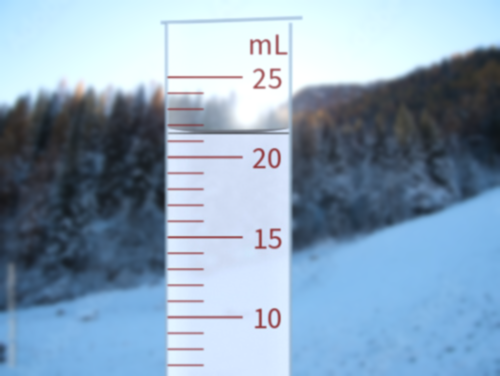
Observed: 21.5 mL
